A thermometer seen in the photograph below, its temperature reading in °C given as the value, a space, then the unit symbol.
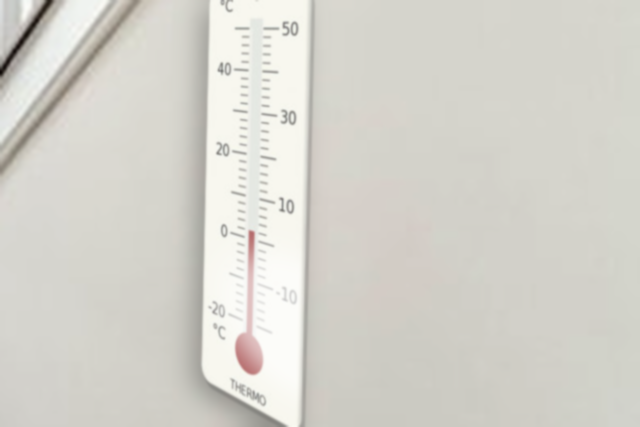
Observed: 2 °C
